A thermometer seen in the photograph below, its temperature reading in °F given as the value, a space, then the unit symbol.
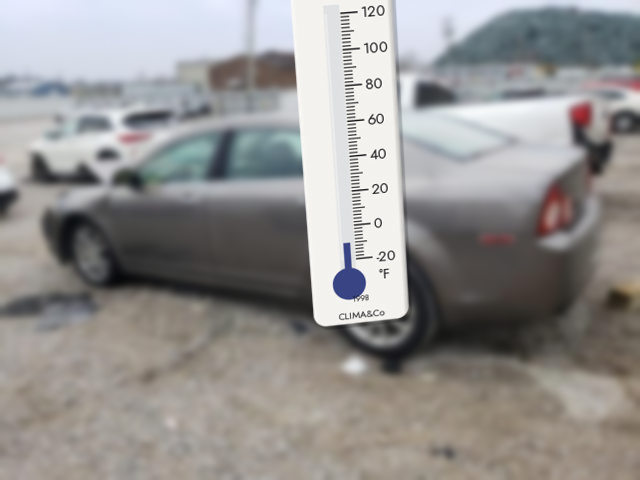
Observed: -10 °F
